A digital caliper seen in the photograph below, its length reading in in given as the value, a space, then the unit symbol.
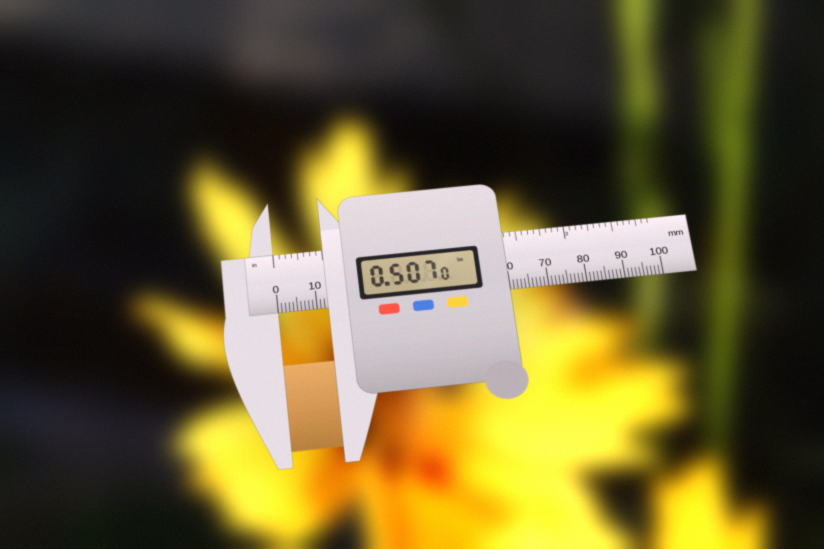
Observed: 0.5070 in
